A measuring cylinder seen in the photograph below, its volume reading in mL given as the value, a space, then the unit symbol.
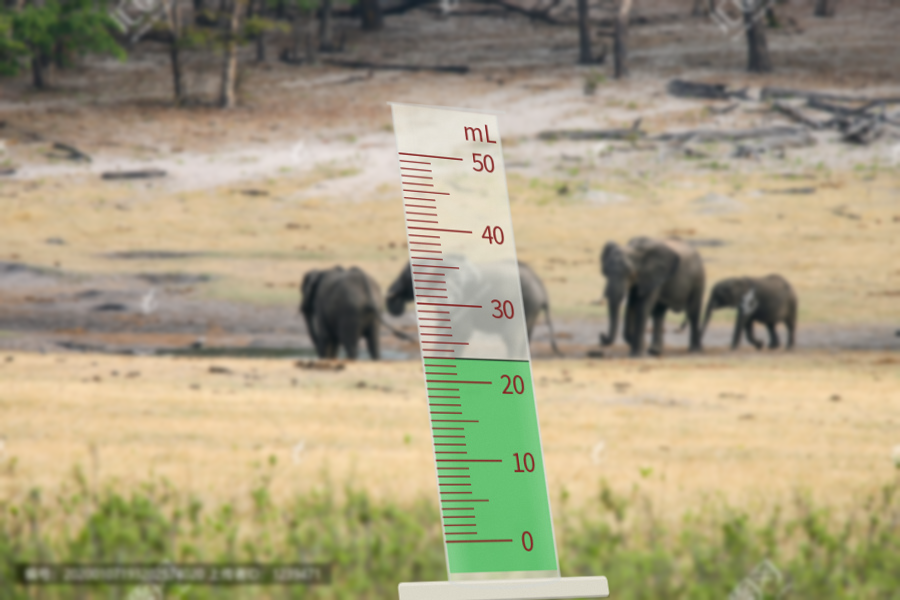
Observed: 23 mL
